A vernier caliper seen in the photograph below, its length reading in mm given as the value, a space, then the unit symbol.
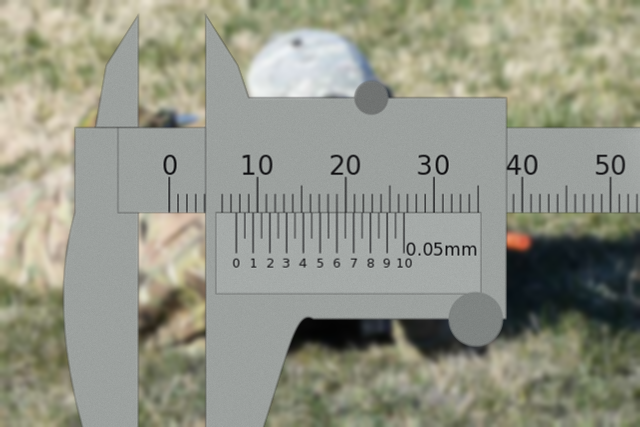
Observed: 7.6 mm
